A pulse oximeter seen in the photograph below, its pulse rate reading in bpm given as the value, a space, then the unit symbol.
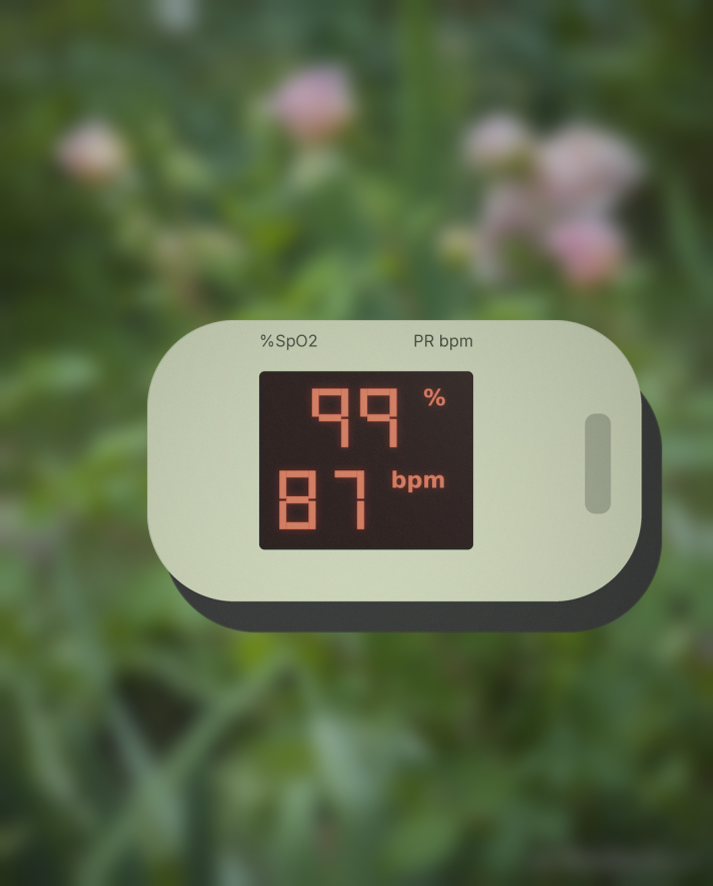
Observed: 87 bpm
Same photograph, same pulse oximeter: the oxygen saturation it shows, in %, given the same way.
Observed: 99 %
